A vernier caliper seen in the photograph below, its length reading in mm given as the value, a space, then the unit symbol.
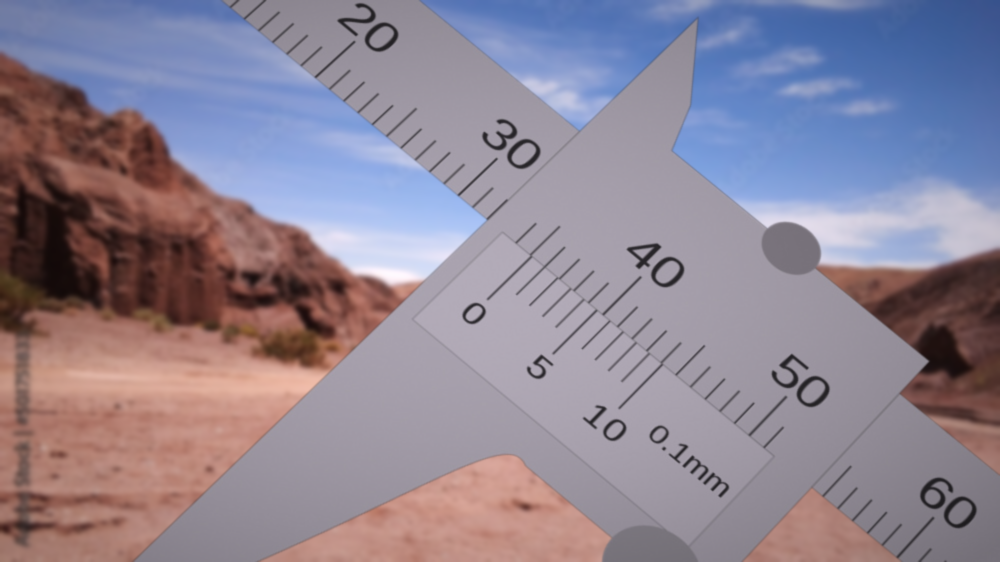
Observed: 35.1 mm
